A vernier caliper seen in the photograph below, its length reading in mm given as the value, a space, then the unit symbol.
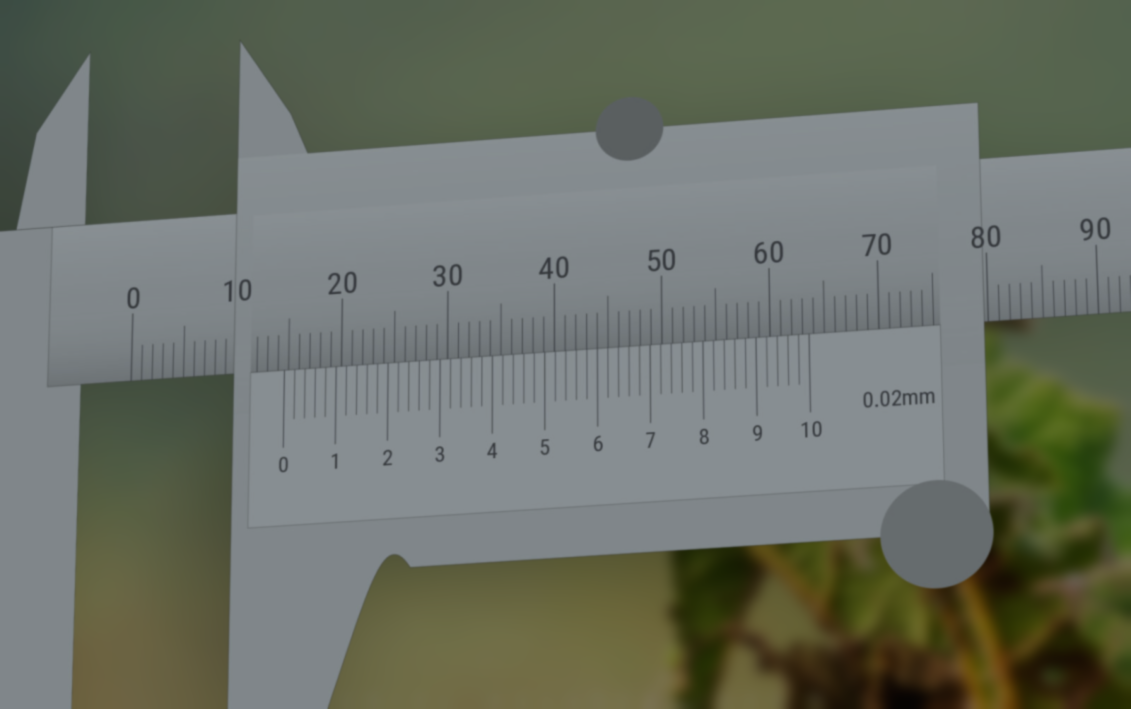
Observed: 14.6 mm
